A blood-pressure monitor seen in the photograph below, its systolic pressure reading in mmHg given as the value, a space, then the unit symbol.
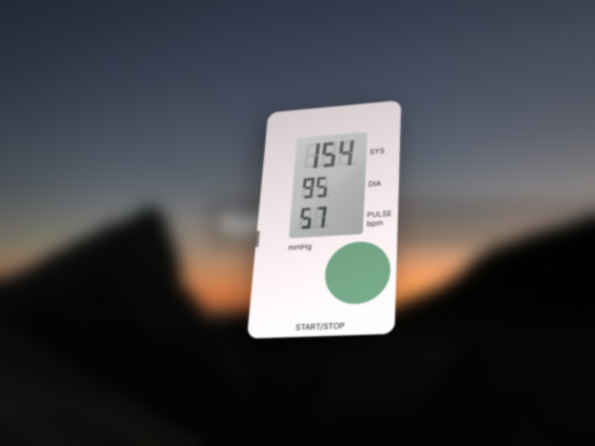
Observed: 154 mmHg
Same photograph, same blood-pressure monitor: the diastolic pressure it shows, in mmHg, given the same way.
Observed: 95 mmHg
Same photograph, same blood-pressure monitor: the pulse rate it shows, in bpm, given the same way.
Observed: 57 bpm
